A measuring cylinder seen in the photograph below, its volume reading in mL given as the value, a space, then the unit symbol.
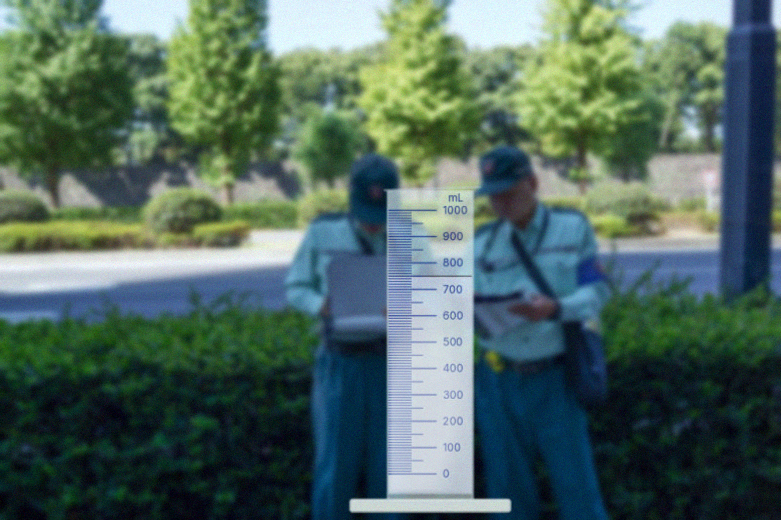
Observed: 750 mL
